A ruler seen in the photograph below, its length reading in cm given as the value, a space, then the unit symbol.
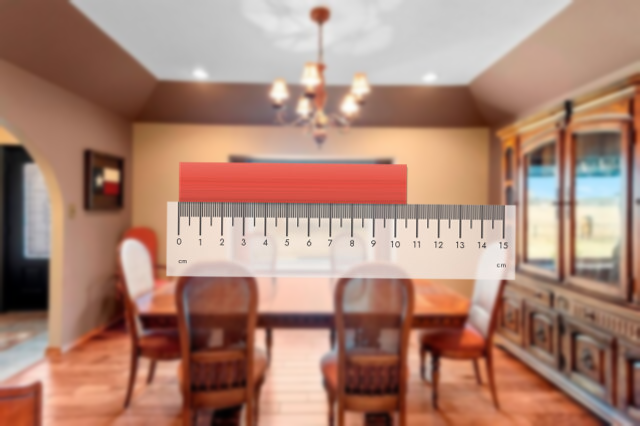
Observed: 10.5 cm
